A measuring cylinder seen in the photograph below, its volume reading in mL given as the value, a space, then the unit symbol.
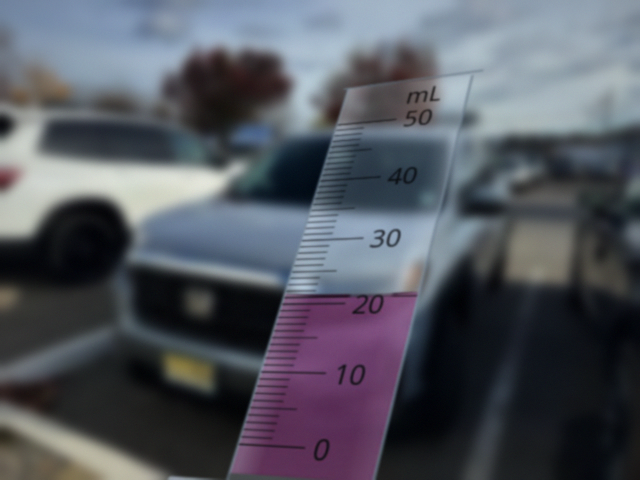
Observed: 21 mL
